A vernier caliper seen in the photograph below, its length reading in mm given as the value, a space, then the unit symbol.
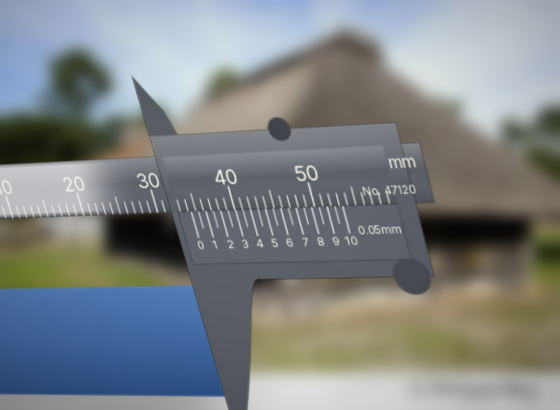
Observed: 34.4 mm
